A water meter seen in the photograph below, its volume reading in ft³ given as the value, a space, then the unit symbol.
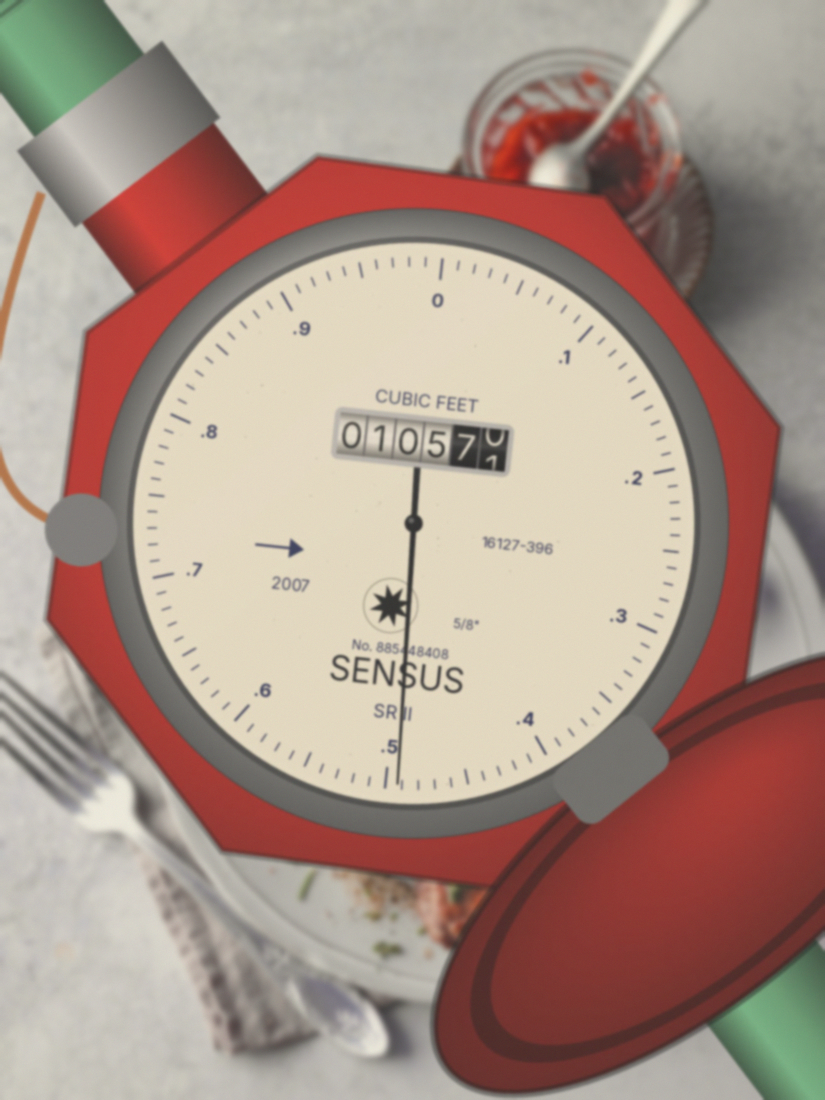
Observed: 10570.49 ft³
